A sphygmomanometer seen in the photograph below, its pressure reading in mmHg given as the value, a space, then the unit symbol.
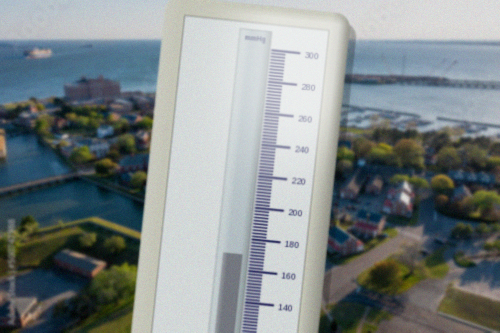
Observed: 170 mmHg
